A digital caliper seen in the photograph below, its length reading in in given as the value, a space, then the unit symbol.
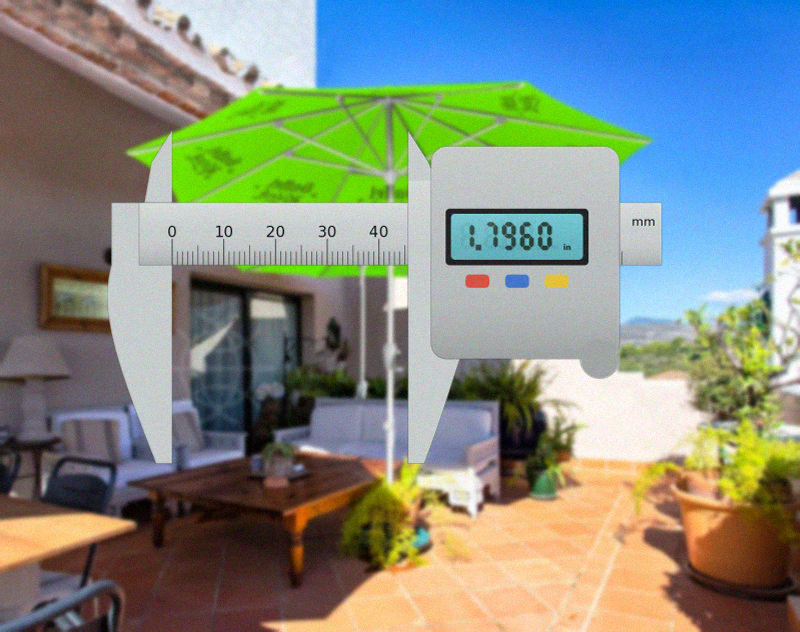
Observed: 1.7960 in
